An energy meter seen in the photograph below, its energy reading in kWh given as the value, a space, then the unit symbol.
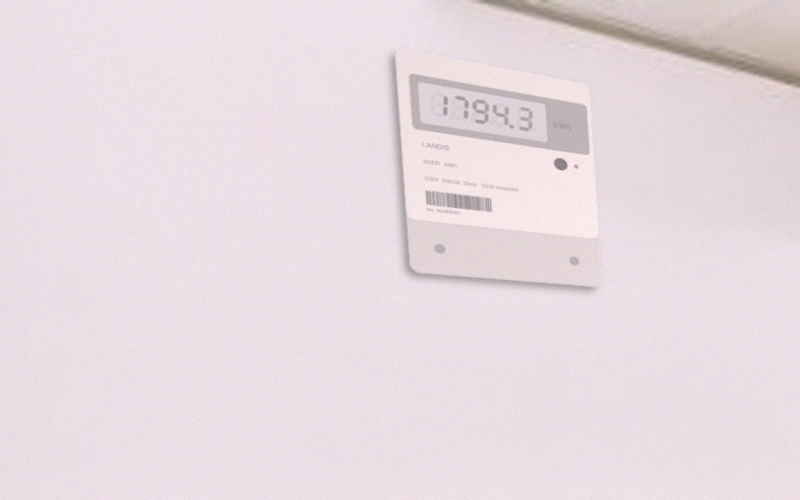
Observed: 1794.3 kWh
